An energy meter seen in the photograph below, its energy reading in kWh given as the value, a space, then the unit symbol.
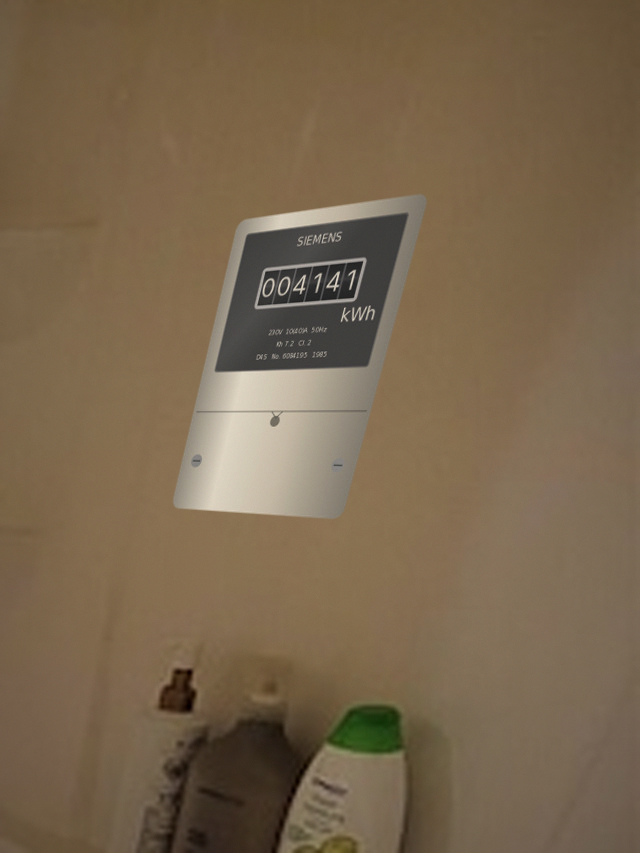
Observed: 4141 kWh
